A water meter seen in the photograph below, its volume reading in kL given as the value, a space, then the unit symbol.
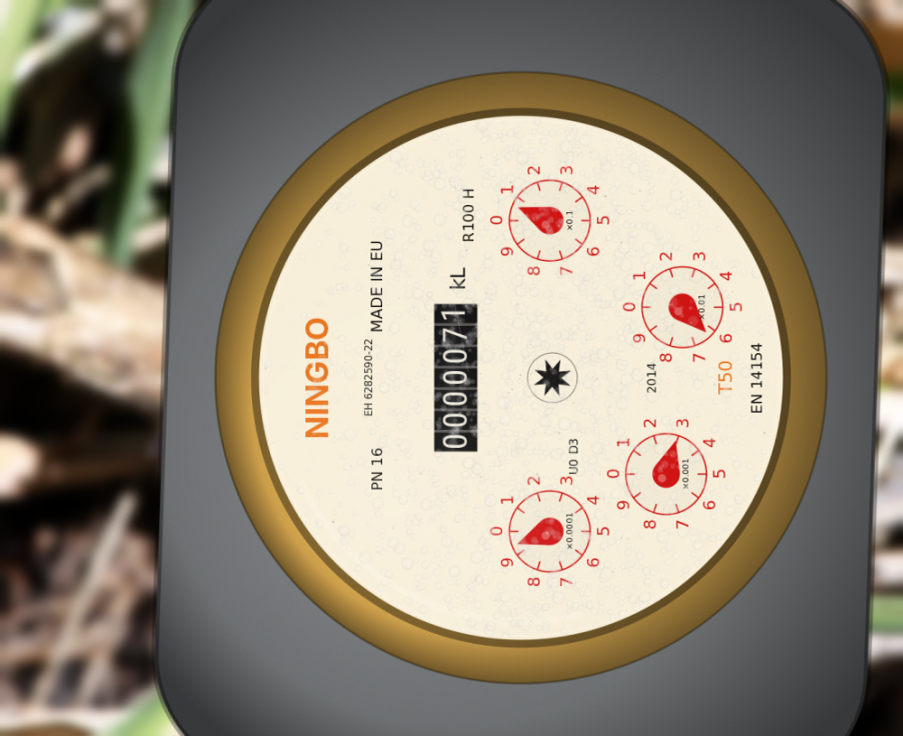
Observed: 71.0629 kL
